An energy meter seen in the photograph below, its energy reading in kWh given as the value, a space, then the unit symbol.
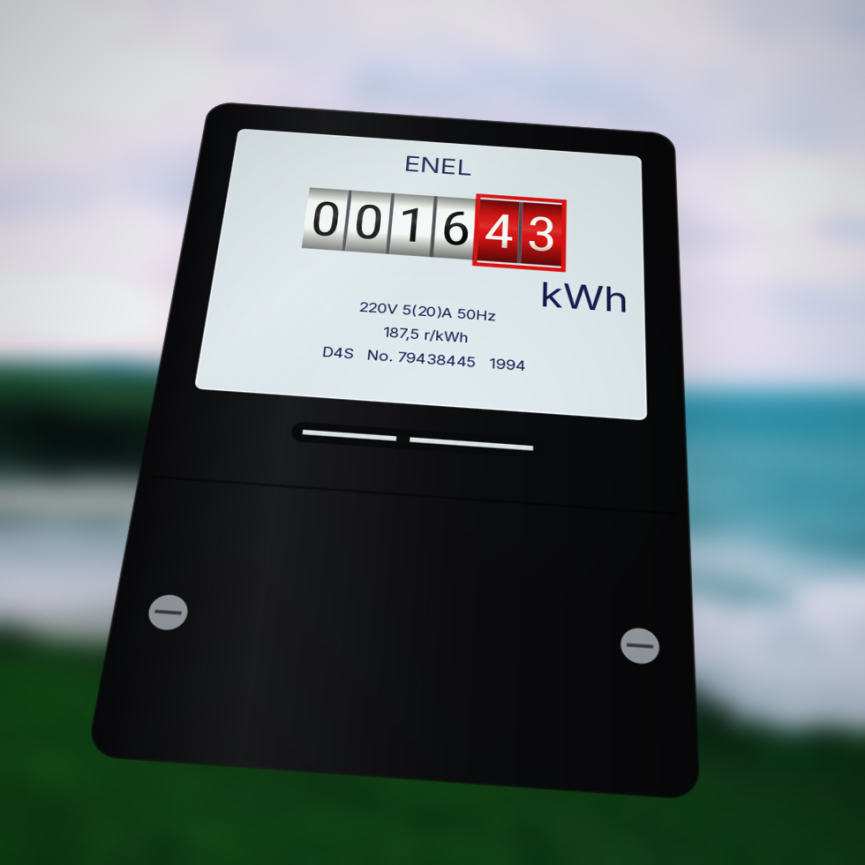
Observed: 16.43 kWh
